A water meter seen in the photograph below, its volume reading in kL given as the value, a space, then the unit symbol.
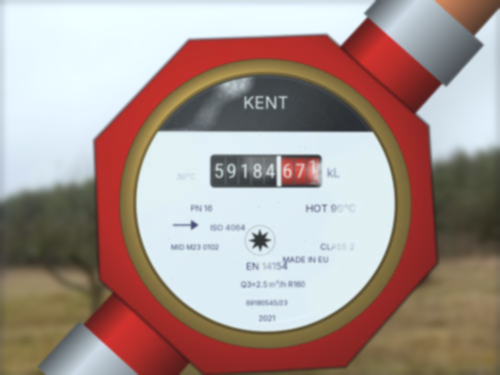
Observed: 59184.671 kL
